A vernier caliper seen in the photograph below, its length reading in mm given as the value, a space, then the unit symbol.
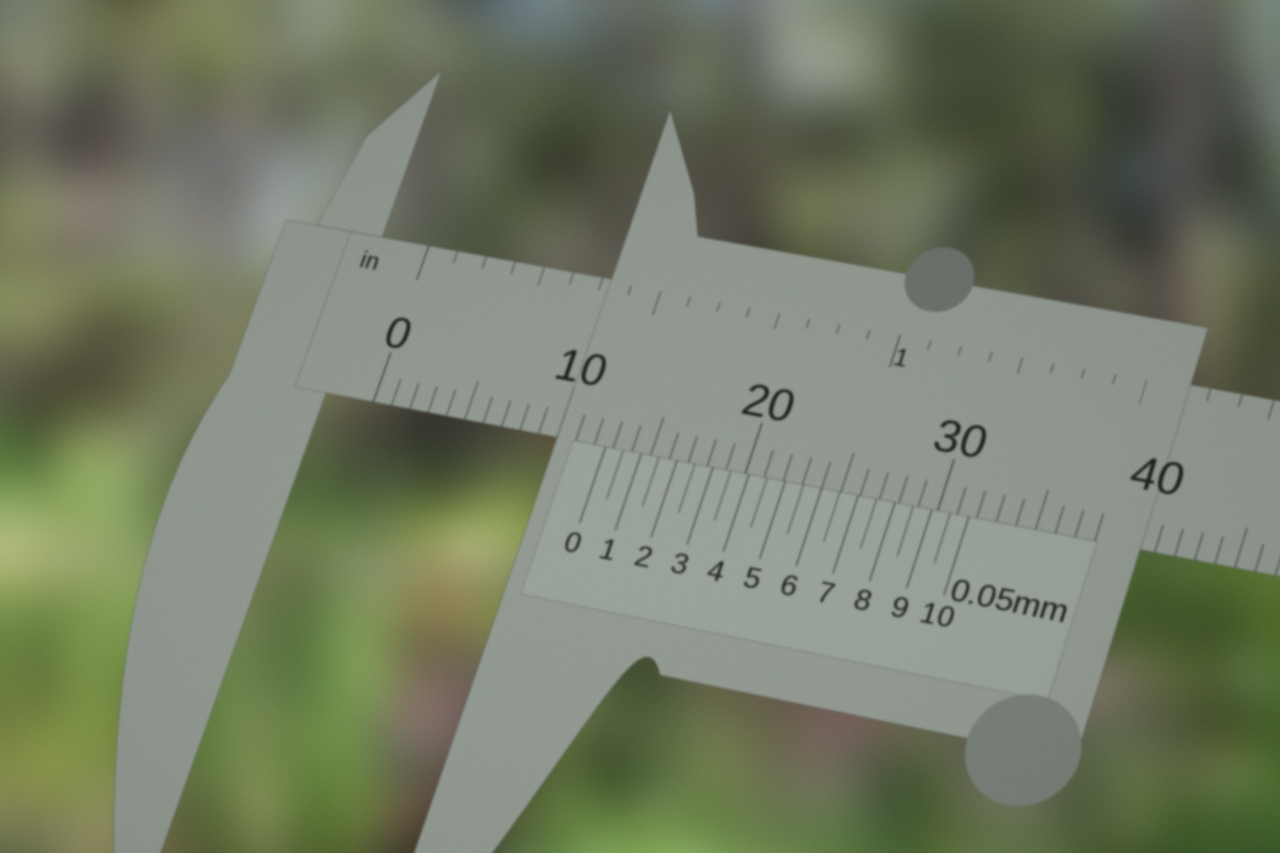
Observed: 12.6 mm
